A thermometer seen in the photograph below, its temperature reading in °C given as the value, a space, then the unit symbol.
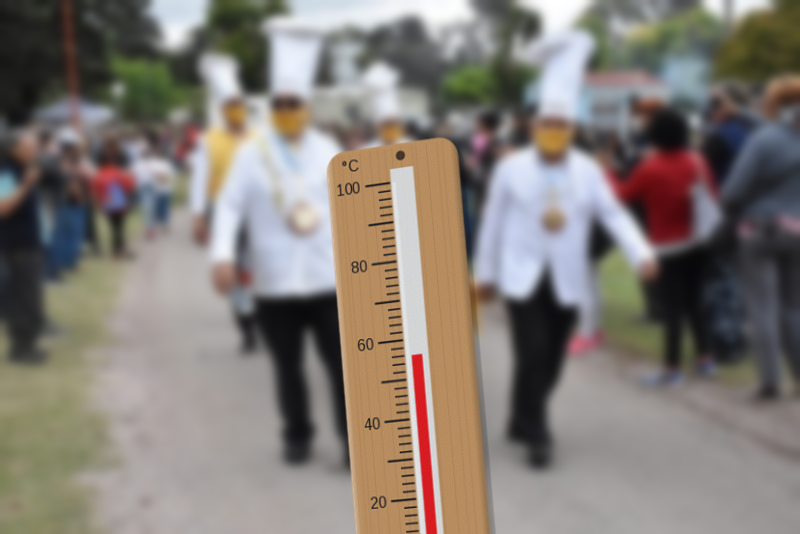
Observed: 56 °C
